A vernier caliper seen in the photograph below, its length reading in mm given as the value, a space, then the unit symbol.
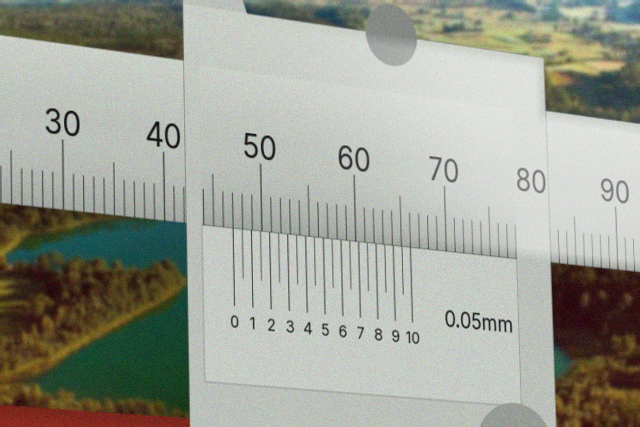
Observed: 47.0 mm
